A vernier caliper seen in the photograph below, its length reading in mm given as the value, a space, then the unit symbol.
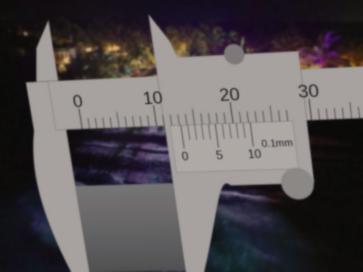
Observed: 13.2 mm
